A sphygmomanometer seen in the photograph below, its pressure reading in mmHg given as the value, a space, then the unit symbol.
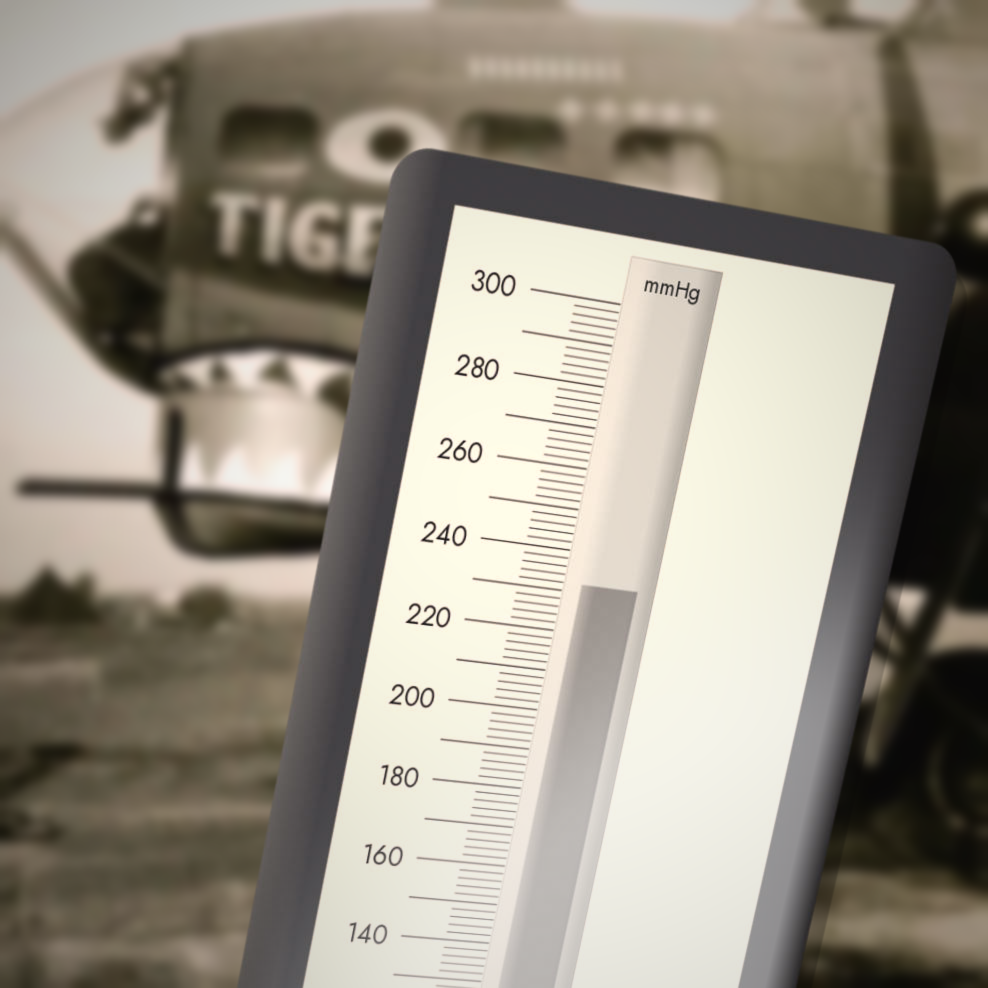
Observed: 232 mmHg
